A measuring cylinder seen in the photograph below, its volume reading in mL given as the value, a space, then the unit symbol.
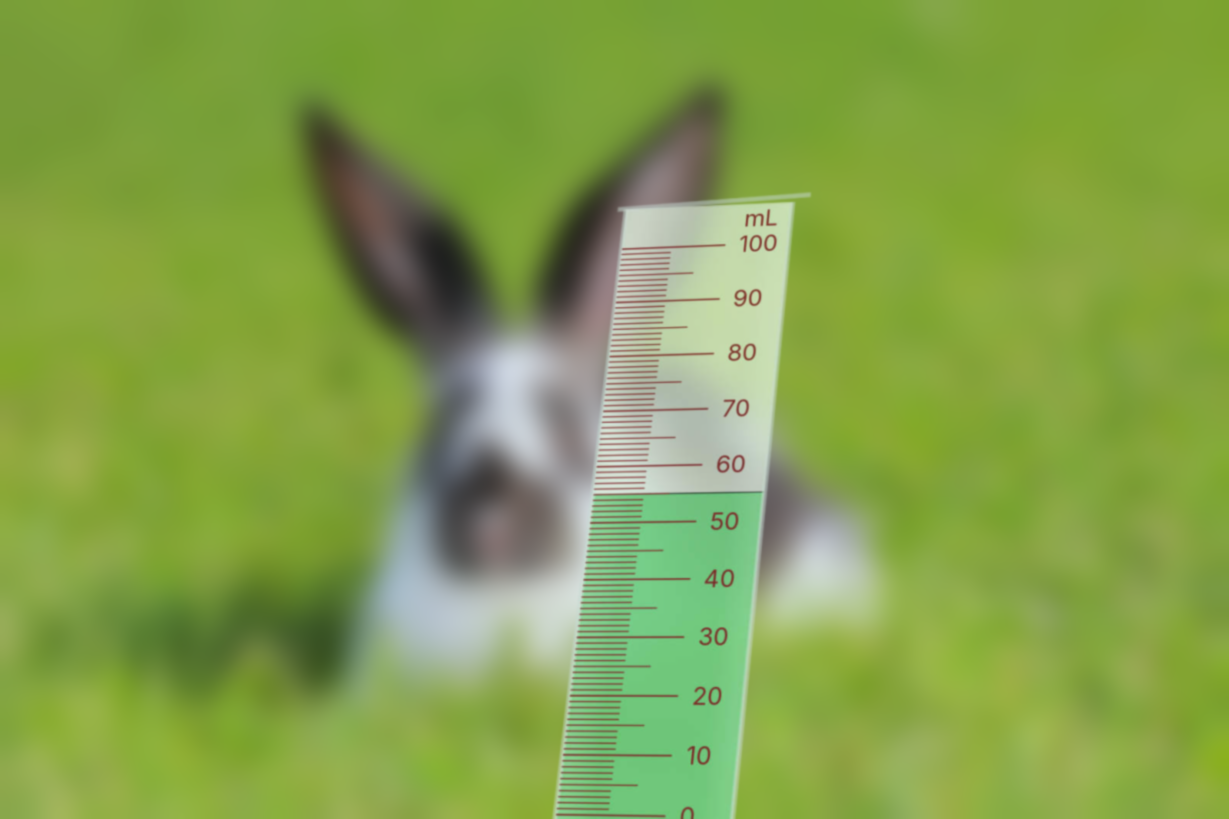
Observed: 55 mL
